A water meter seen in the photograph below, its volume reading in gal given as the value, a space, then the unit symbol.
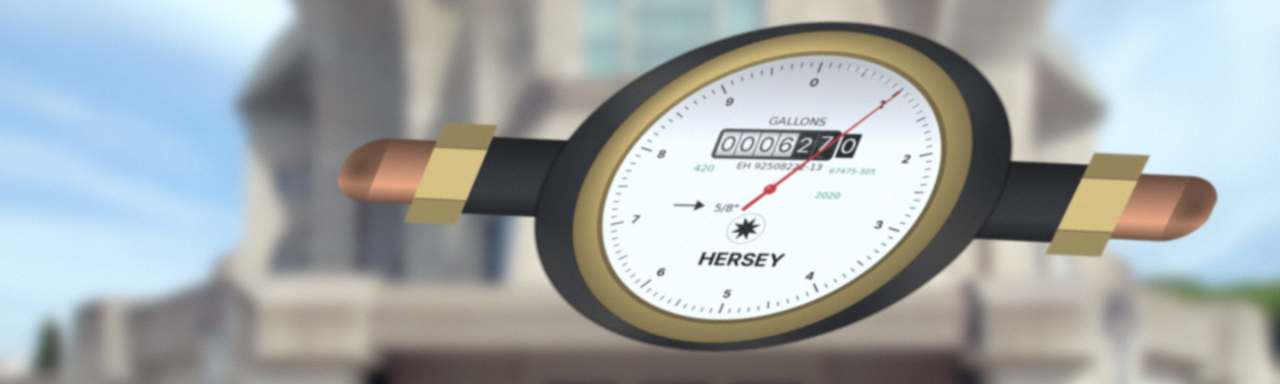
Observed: 6271.0 gal
